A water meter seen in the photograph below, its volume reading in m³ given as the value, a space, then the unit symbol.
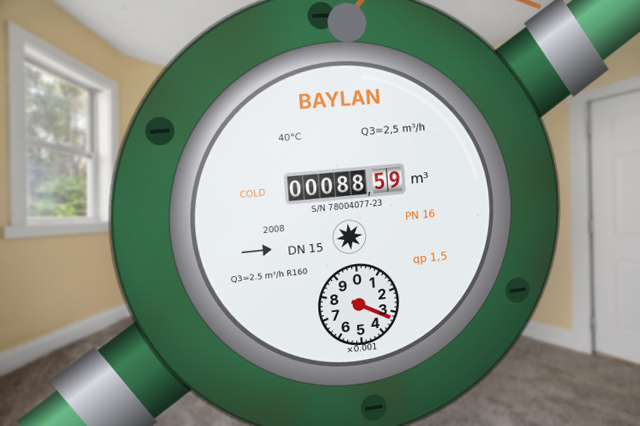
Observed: 88.593 m³
